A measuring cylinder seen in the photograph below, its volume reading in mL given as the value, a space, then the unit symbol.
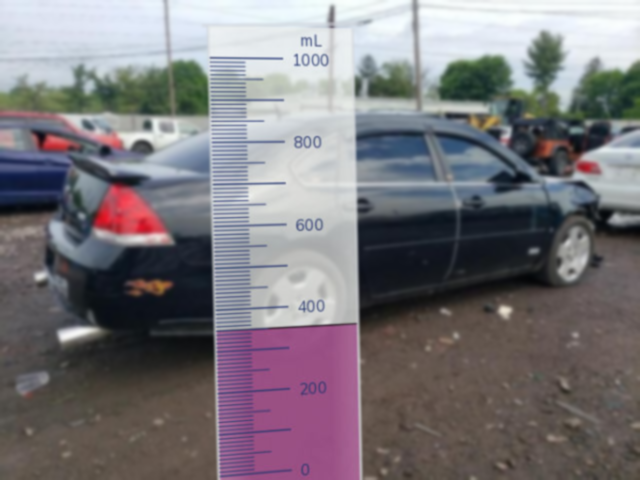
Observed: 350 mL
